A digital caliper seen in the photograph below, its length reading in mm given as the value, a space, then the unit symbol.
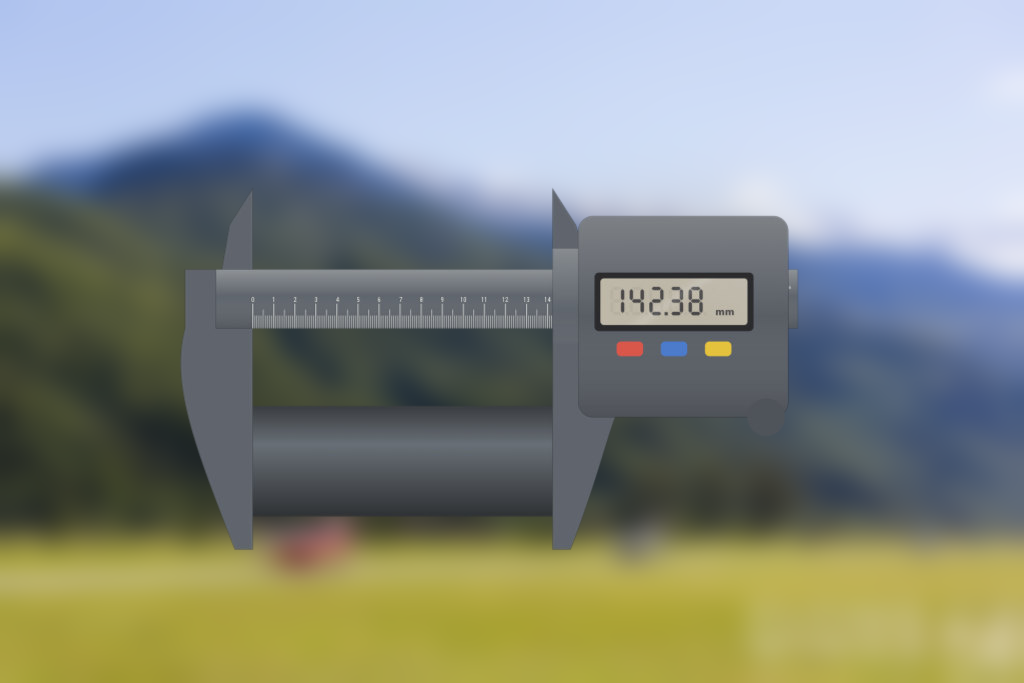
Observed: 142.38 mm
